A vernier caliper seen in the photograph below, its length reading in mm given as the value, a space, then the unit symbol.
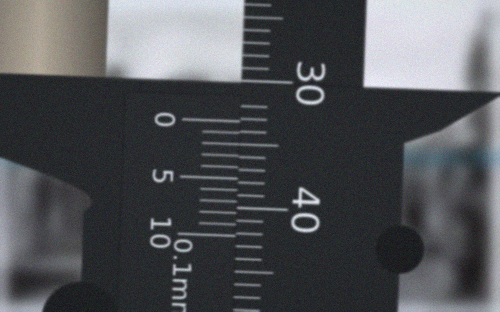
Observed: 33.2 mm
